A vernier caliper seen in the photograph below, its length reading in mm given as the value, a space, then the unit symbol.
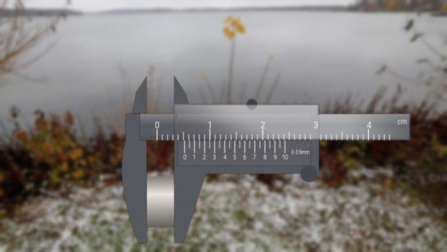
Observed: 5.2 mm
